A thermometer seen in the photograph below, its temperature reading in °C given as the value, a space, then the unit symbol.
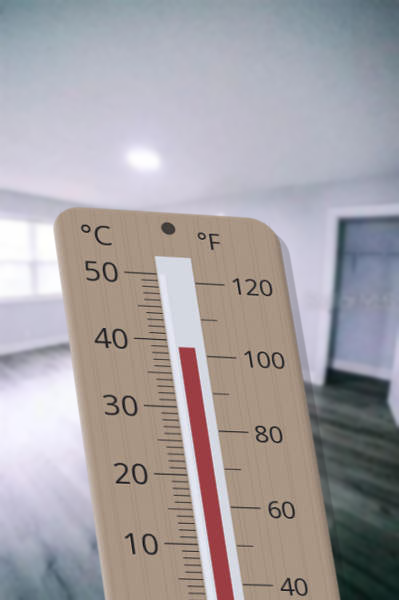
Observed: 39 °C
